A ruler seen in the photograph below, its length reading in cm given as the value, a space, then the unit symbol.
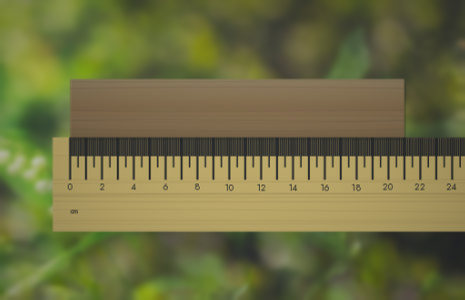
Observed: 21 cm
